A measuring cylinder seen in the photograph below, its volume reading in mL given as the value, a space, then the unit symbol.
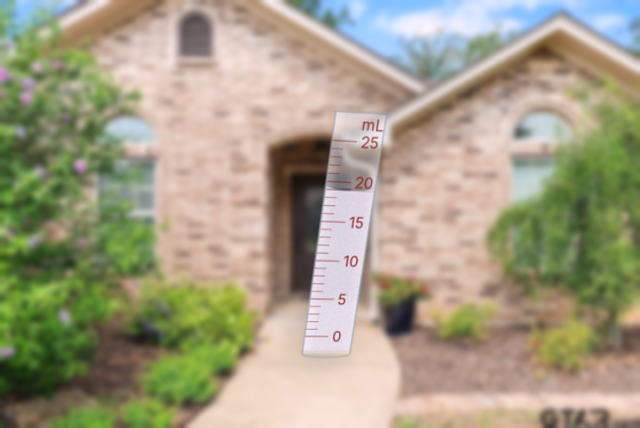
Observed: 19 mL
